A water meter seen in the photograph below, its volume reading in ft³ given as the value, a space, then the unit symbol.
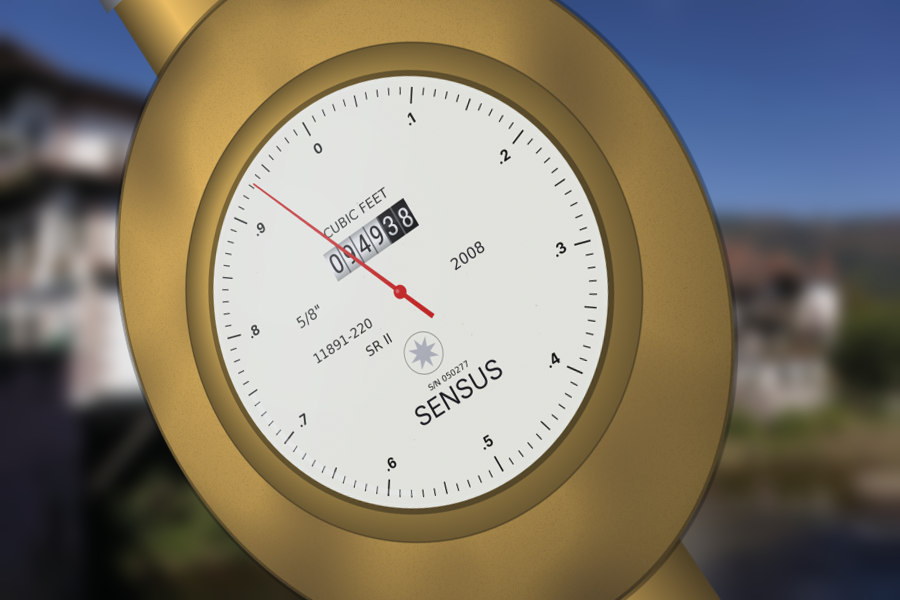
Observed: 94937.93 ft³
